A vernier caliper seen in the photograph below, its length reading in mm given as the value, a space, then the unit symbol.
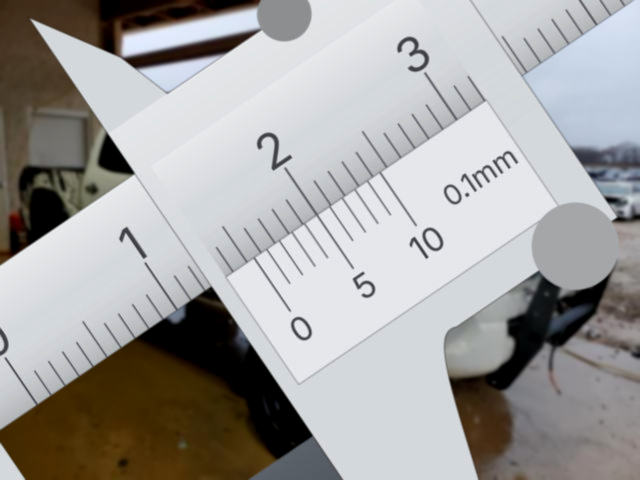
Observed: 15.5 mm
